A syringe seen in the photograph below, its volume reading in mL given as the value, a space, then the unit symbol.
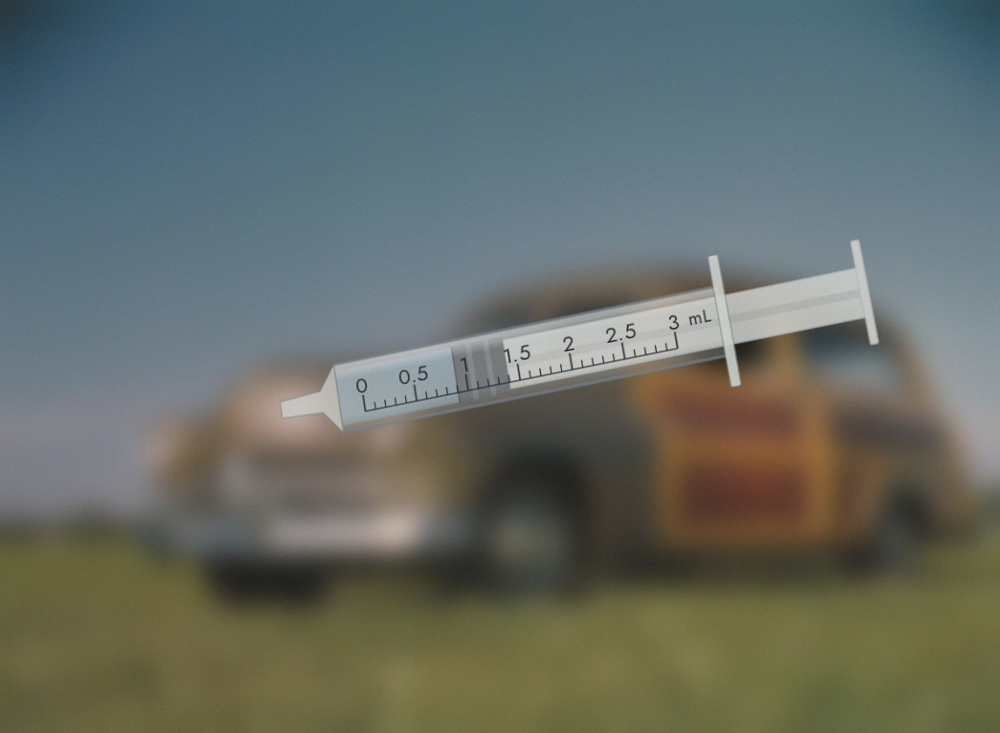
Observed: 0.9 mL
